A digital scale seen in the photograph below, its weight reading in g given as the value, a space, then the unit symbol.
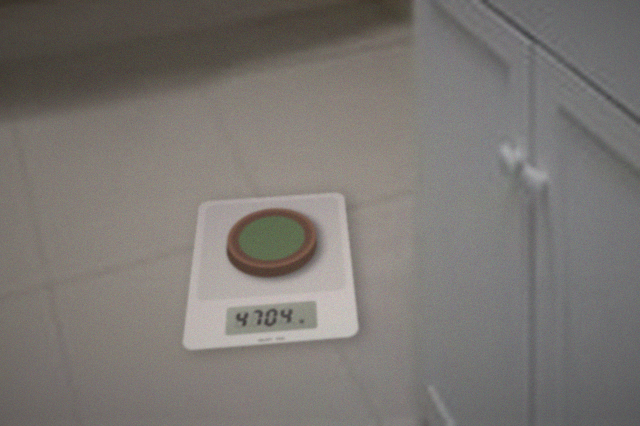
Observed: 4704 g
